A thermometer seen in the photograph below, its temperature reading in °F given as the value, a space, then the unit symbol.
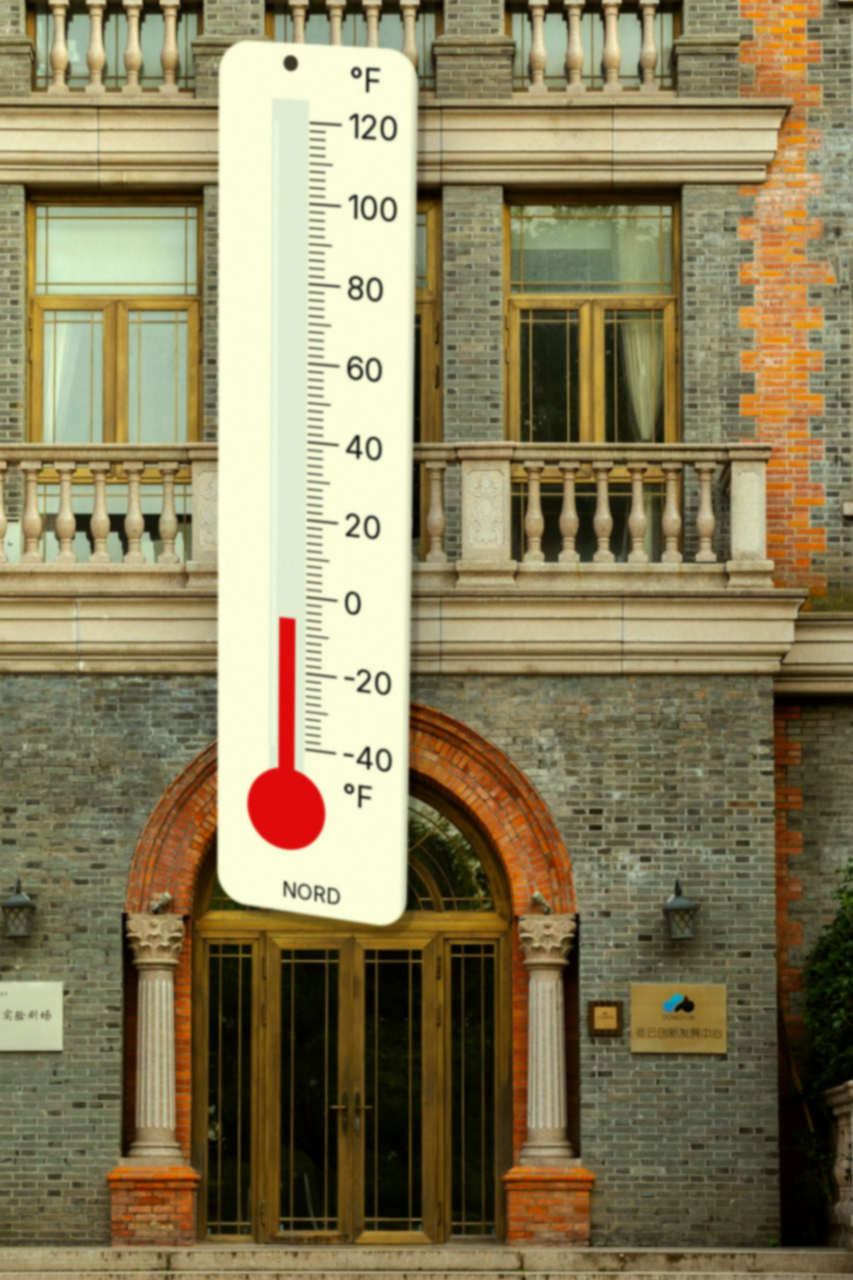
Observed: -6 °F
